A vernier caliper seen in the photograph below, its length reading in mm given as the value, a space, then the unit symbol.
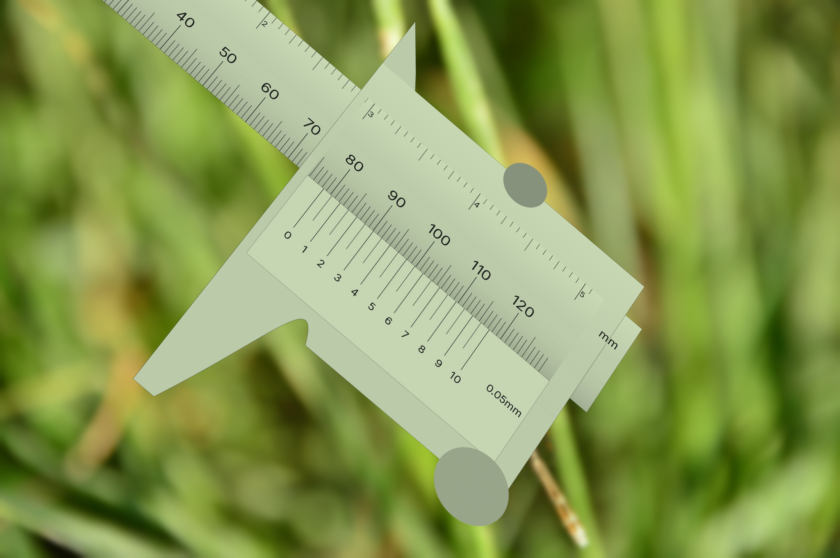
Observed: 78.4 mm
